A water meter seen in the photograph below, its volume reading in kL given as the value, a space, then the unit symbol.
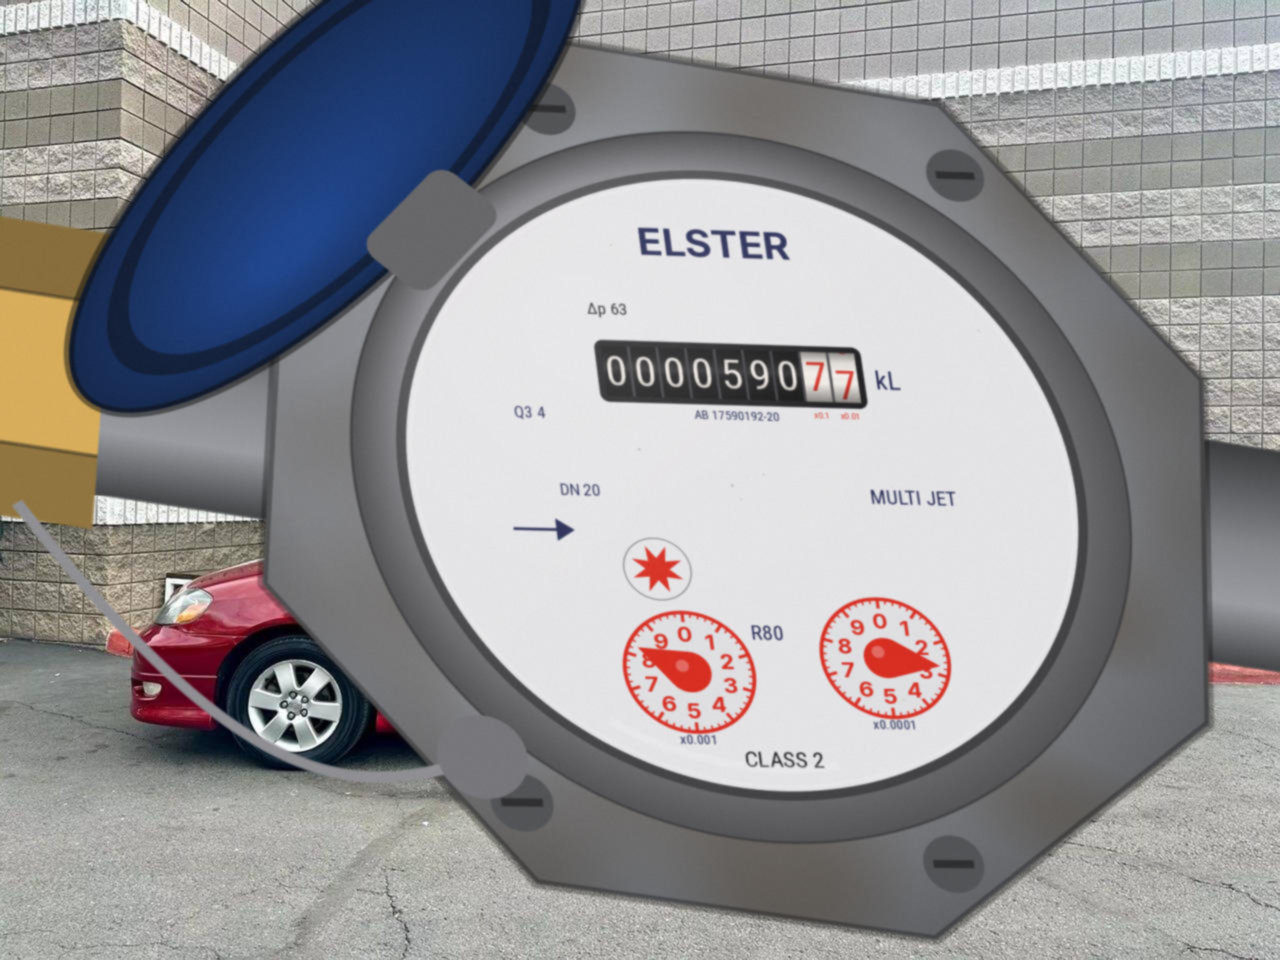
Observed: 590.7682 kL
